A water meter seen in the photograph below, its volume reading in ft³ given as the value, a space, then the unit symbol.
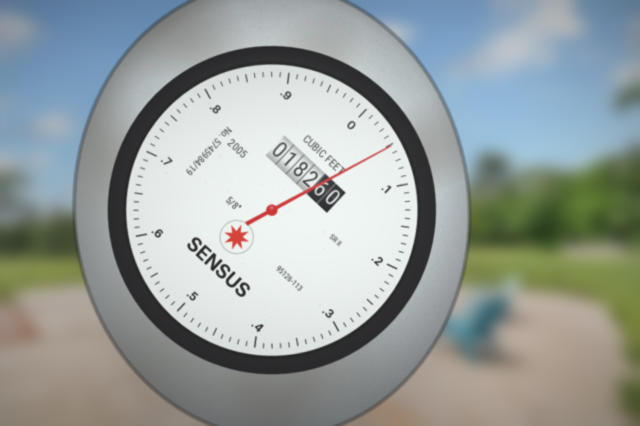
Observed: 18260.05 ft³
